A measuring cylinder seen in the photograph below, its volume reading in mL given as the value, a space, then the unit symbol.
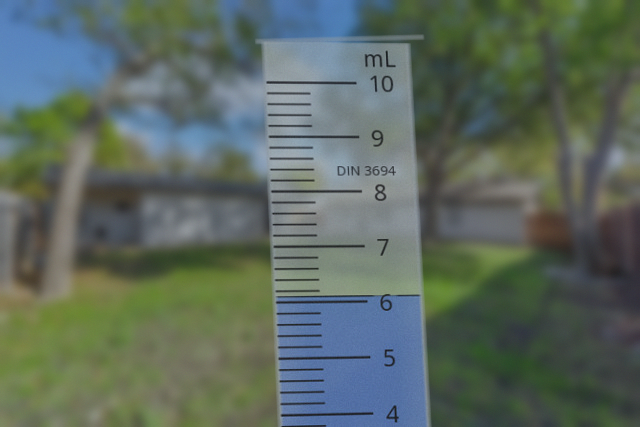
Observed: 6.1 mL
